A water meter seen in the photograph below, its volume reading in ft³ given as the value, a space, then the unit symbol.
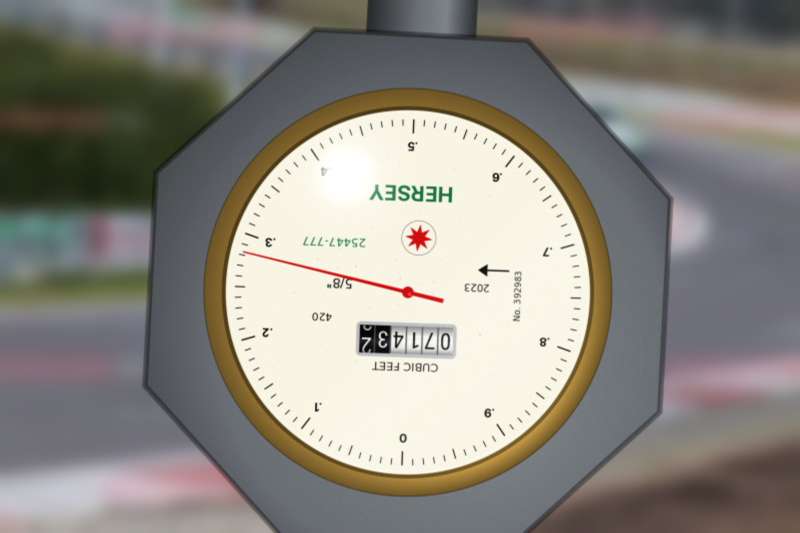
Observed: 71432.28 ft³
